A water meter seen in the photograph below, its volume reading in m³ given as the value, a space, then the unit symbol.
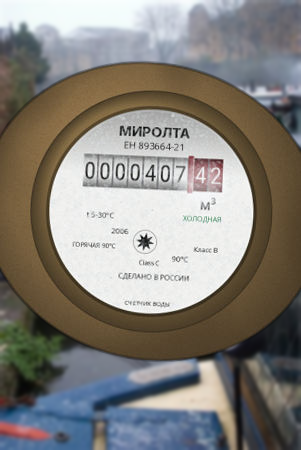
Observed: 407.42 m³
